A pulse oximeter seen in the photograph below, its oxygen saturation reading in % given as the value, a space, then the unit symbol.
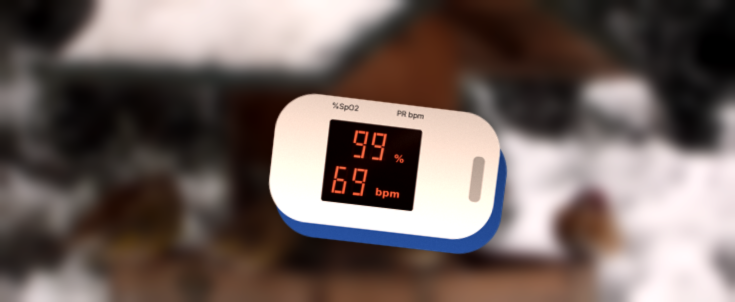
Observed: 99 %
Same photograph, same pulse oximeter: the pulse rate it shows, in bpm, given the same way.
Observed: 69 bpm
